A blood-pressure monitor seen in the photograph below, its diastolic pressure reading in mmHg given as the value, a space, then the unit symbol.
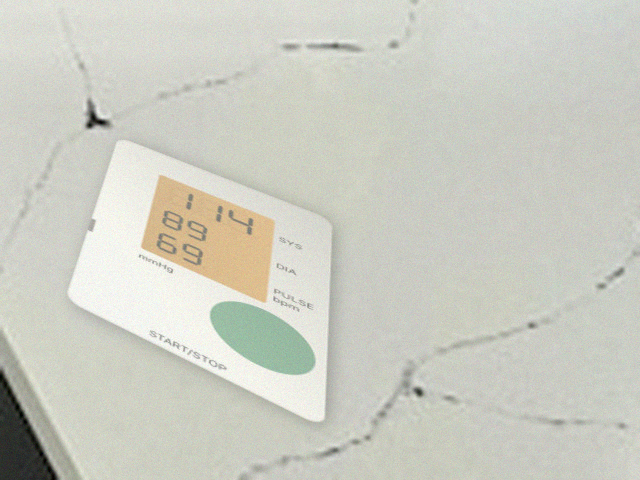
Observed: 89 mmHg
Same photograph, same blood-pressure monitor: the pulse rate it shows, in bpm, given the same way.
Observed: 69 bpm
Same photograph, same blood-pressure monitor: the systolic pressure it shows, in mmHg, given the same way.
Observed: 114 mmHg
